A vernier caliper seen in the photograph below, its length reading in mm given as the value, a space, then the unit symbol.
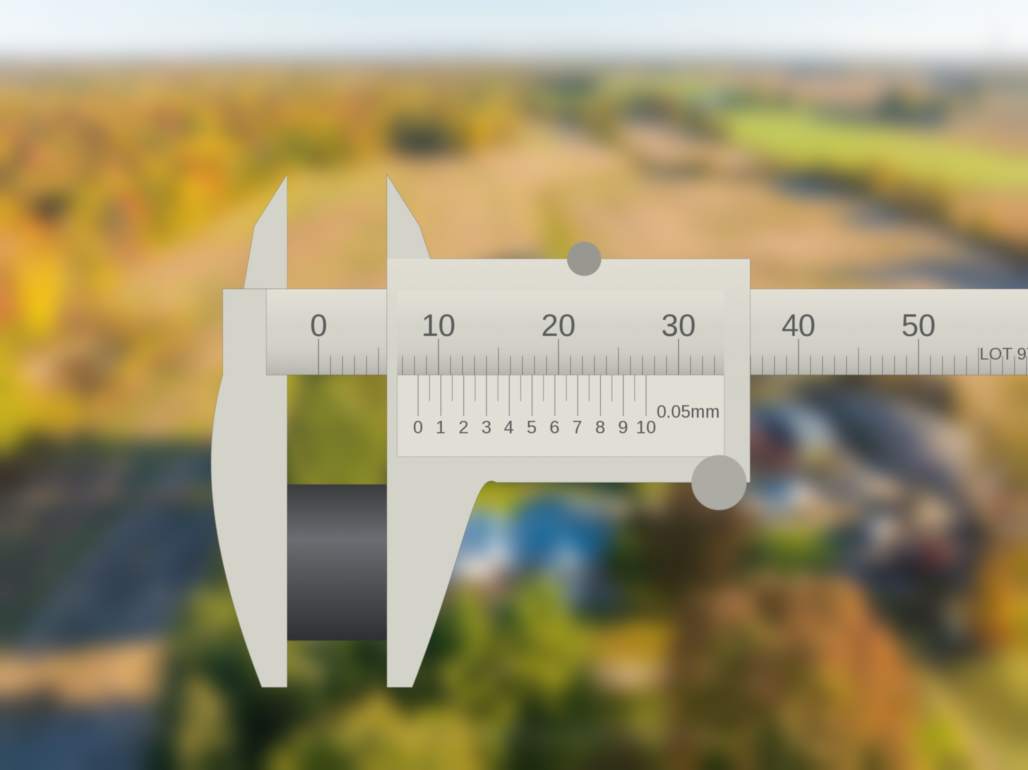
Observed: 8.3 mm
